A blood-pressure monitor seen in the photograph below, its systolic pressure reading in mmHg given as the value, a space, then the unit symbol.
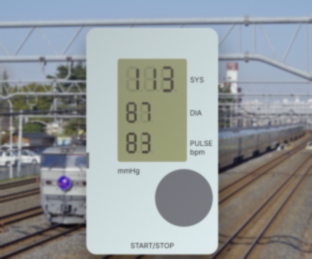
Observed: 113 mmHg
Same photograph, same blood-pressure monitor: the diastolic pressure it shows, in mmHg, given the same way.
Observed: 87 mmHg
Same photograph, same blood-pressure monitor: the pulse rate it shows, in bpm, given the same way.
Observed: 83 bpm
